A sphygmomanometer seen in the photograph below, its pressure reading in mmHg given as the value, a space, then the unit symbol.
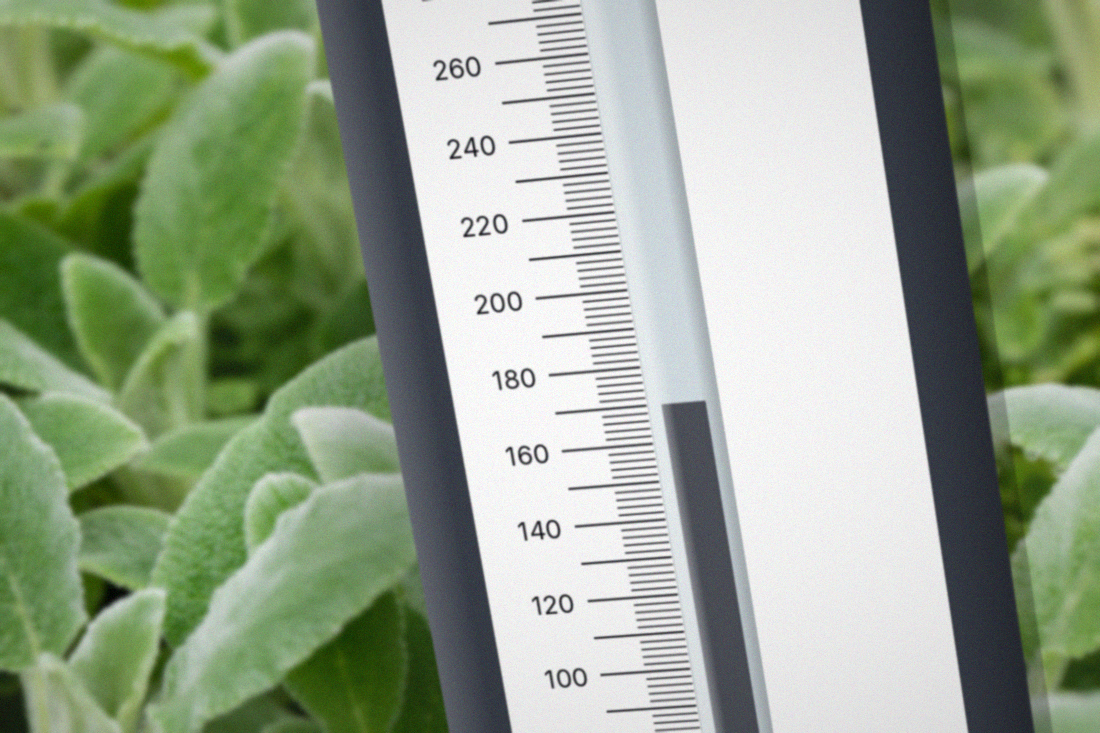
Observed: 170 mmHg
